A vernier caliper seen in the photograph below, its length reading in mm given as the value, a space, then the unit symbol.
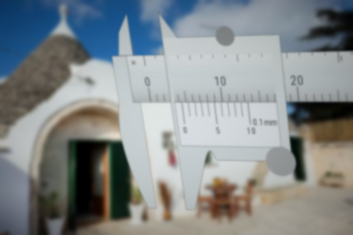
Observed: 4.4 mm
